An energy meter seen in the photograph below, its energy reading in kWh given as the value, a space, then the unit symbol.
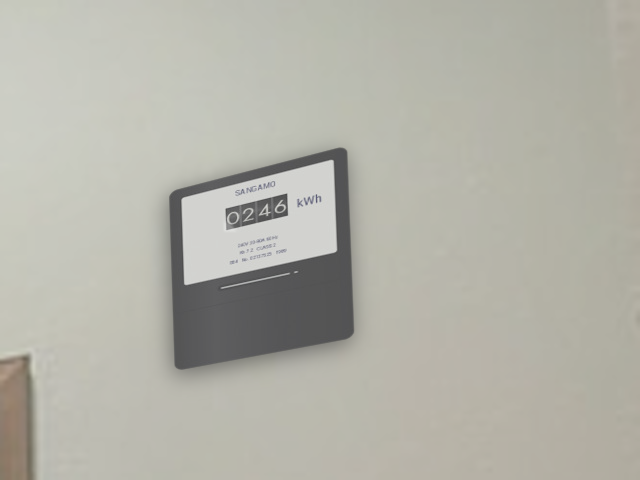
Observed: 246 kWh
